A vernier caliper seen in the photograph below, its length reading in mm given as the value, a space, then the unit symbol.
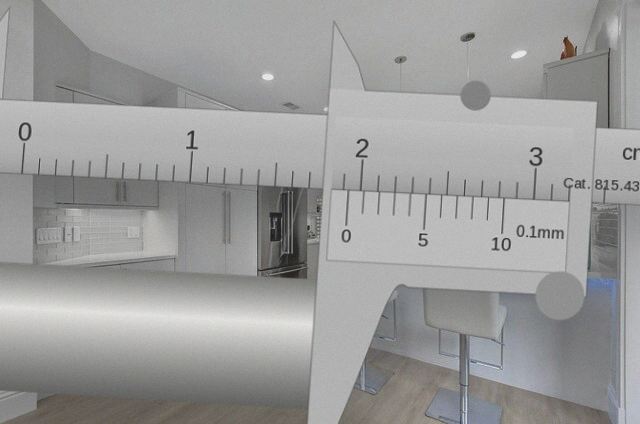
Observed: 19.3 mm
